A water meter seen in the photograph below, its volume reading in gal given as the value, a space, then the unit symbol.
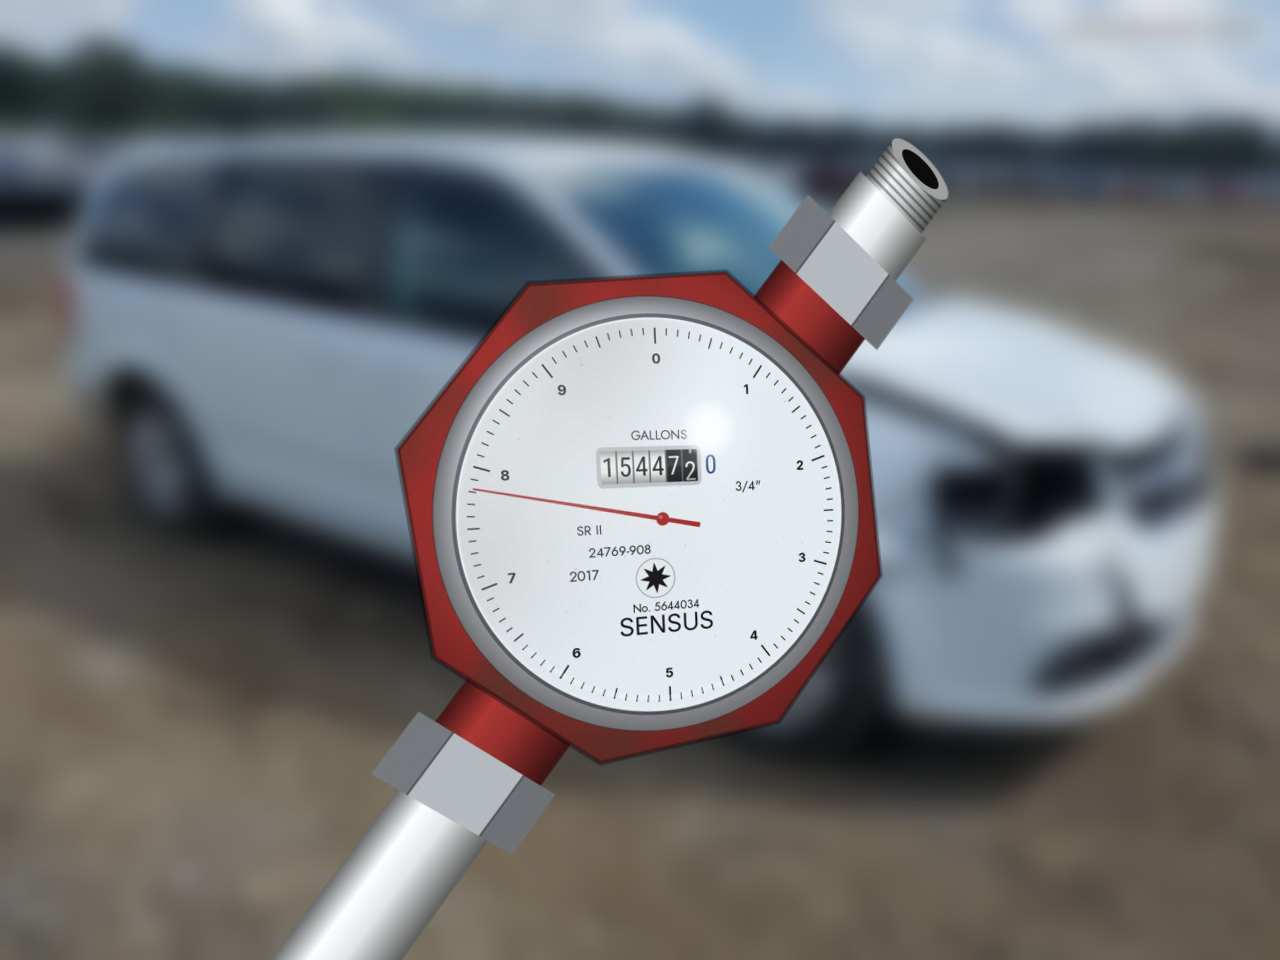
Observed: 1544717.8 gal
